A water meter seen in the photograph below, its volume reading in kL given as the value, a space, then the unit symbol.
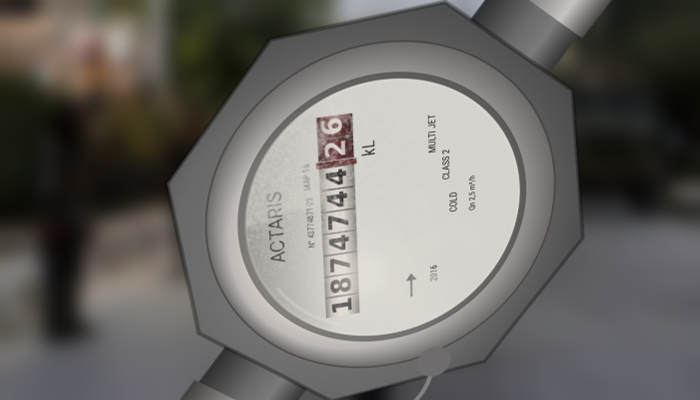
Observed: 1874744.26 kL
